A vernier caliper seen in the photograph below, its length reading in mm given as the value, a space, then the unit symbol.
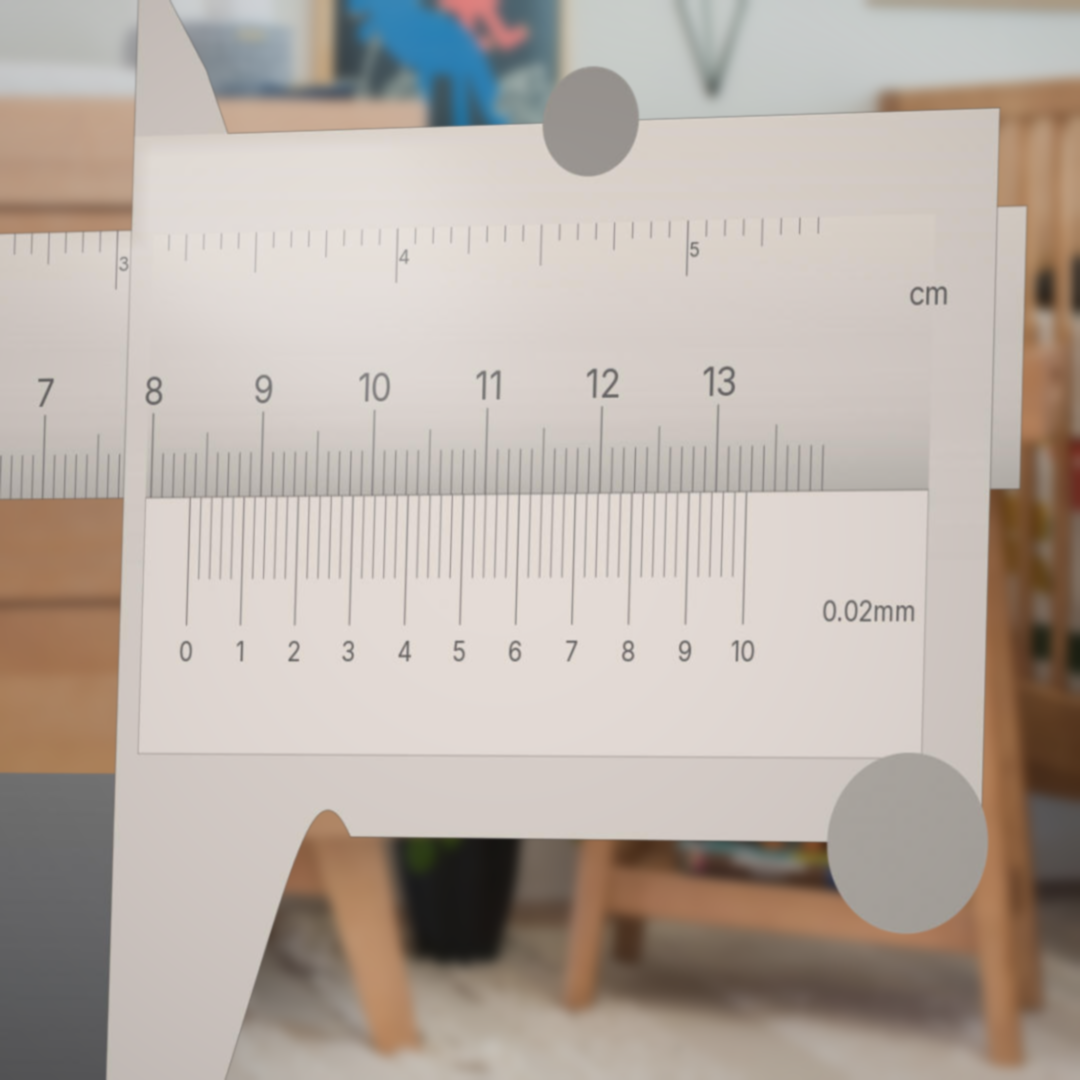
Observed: 83.6 mm
